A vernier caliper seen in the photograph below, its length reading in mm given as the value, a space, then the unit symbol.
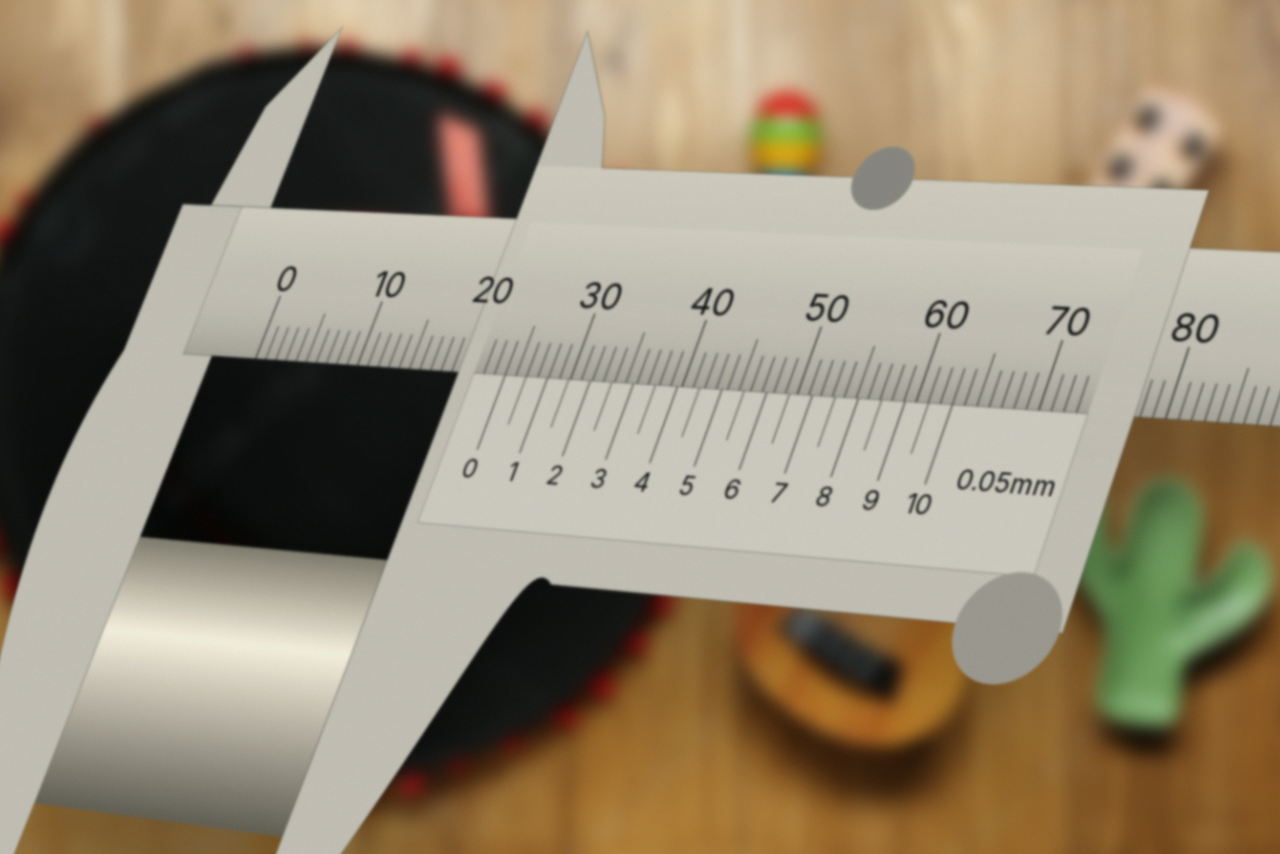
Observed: 24.0 mm
